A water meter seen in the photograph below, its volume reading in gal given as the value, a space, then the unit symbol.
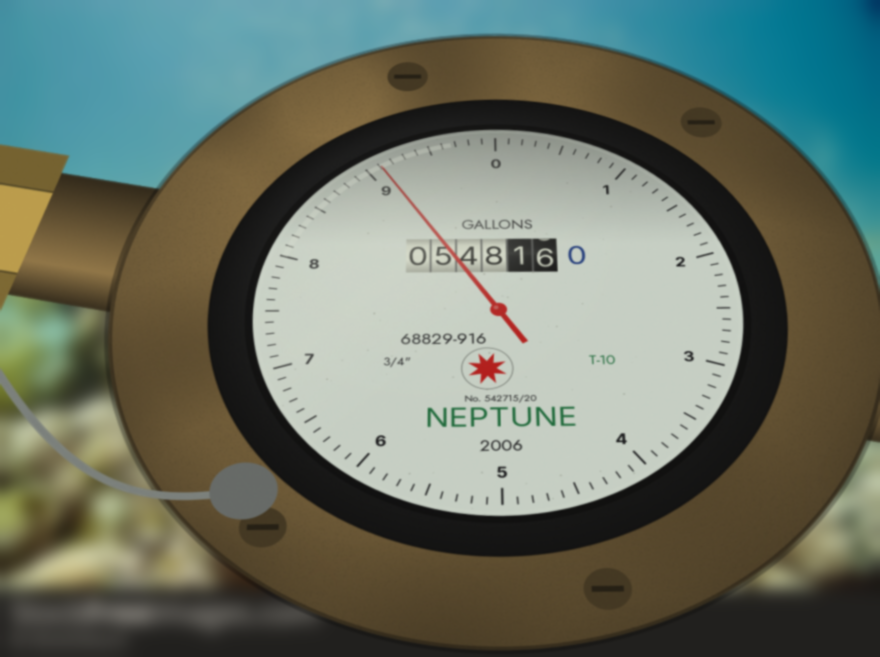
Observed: 548159.1 gal
